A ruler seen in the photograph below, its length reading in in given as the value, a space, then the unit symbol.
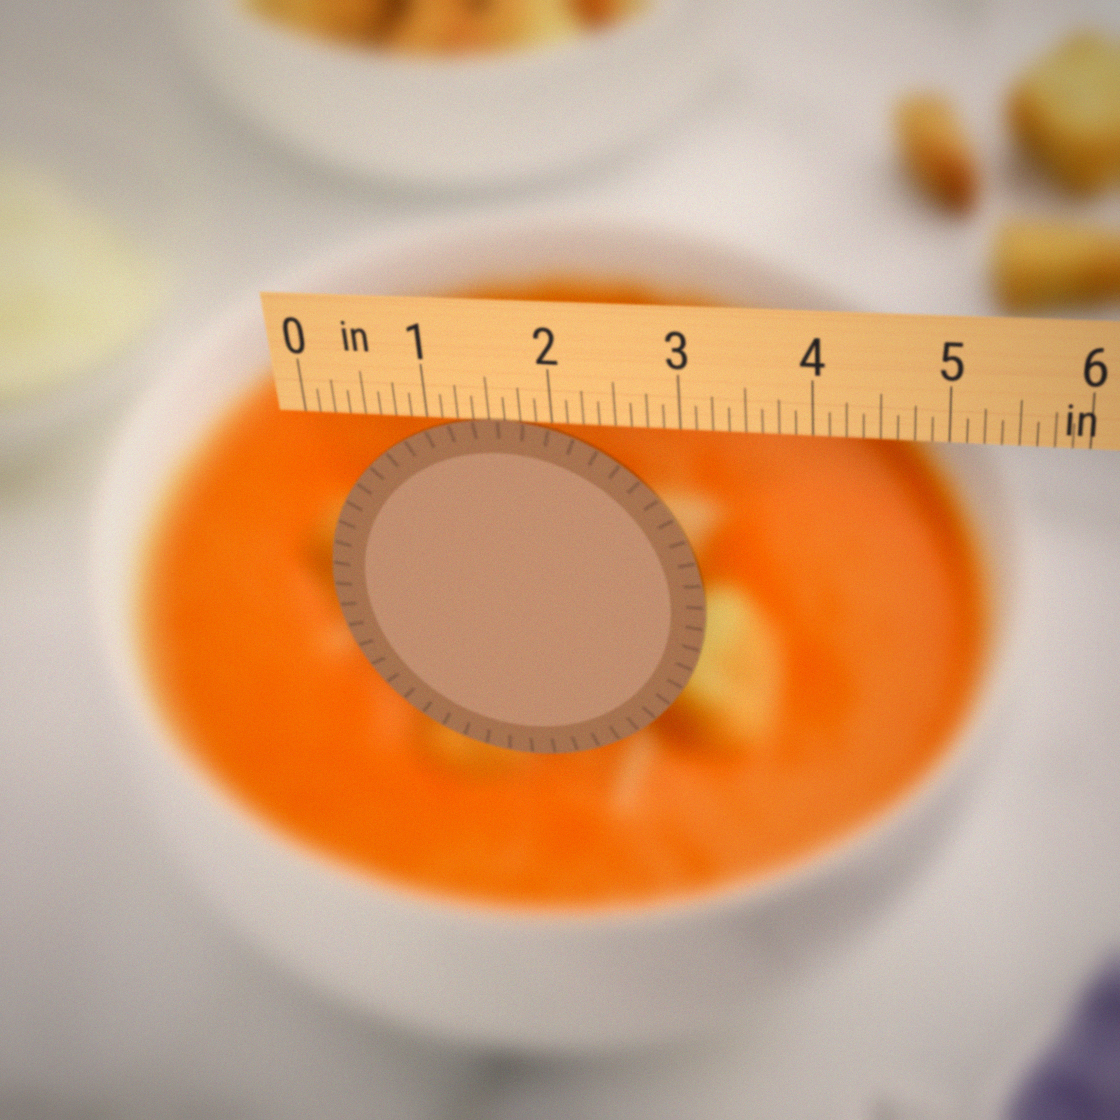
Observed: 3.125 in
